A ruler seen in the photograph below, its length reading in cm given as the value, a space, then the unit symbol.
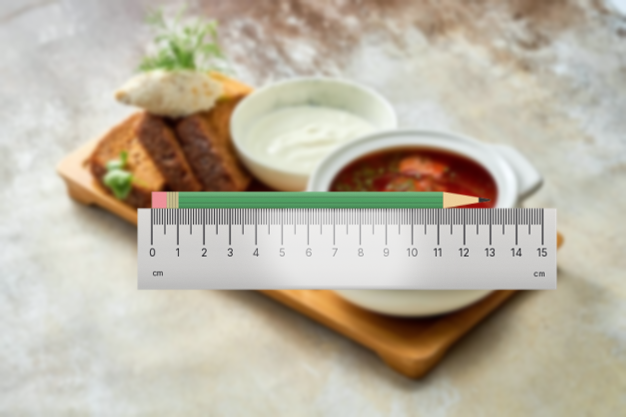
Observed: 13 cm
